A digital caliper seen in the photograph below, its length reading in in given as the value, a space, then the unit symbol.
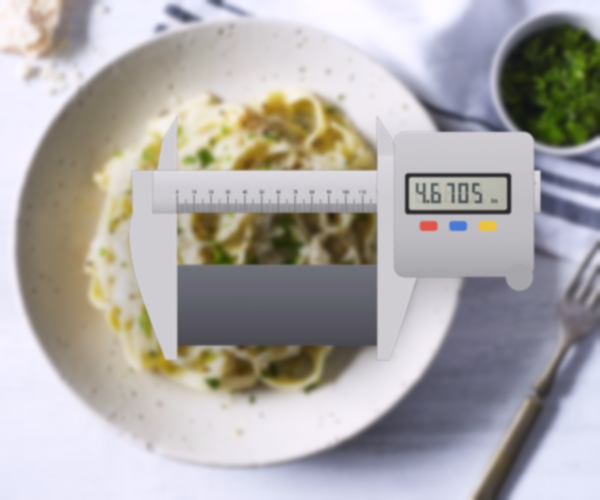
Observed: 4.6705 in
